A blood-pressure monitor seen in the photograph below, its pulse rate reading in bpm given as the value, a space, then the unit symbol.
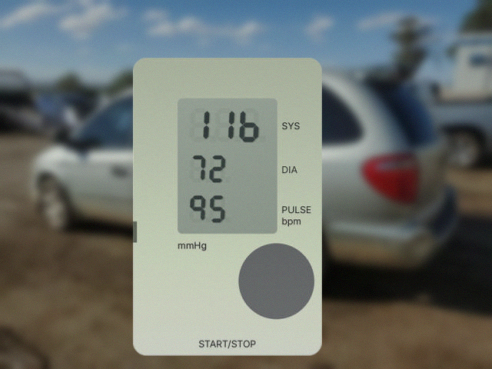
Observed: 95 bpm
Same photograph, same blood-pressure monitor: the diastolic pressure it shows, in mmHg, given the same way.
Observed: 72 mmHg
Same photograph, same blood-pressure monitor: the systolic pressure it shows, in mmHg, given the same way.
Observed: 116 mmHg
